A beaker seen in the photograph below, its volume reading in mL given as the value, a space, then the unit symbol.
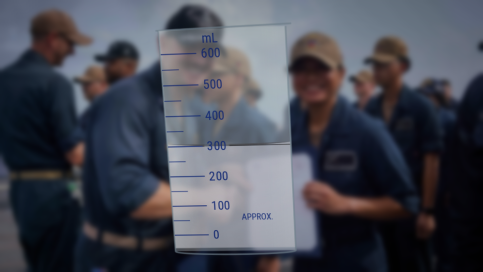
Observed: 300 mL
